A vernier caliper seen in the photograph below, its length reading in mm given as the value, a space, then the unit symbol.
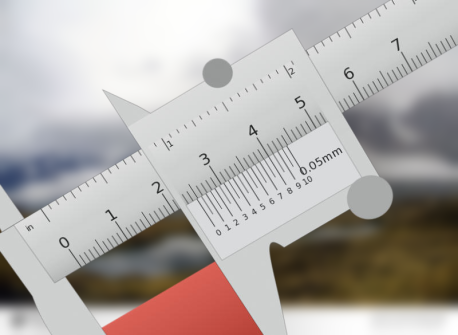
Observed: 24.8 mm
